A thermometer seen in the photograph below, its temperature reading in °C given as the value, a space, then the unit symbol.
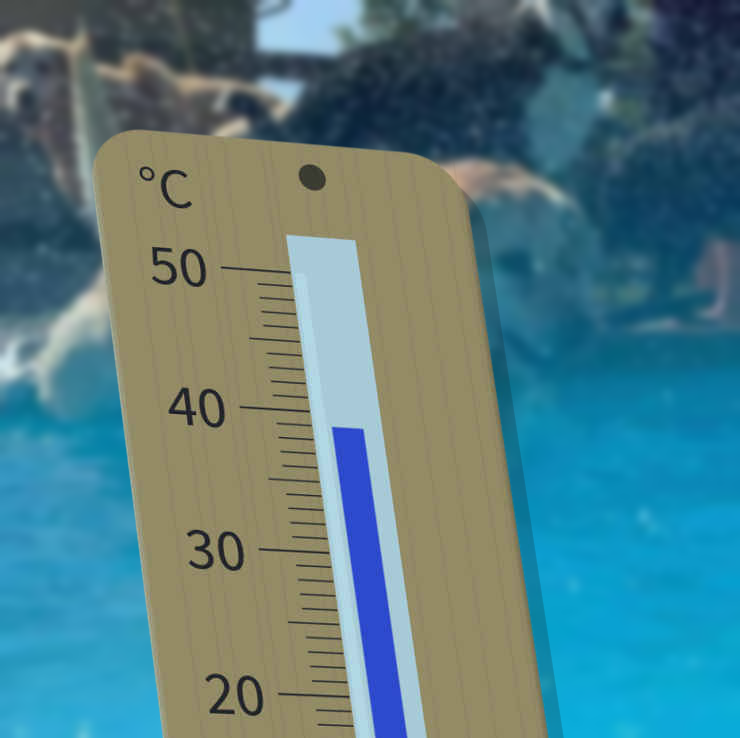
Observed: 39 °C
